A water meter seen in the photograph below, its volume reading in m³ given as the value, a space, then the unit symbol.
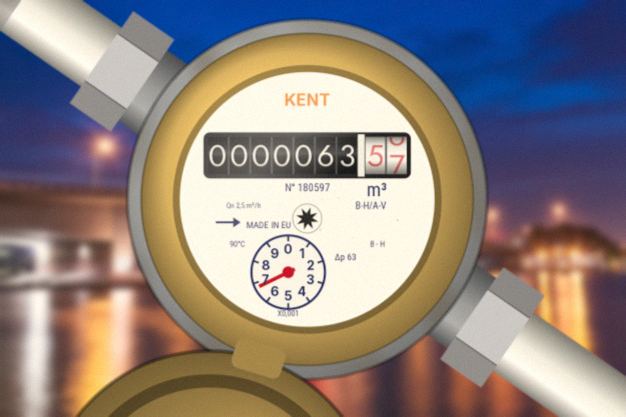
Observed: 63.566 m³
